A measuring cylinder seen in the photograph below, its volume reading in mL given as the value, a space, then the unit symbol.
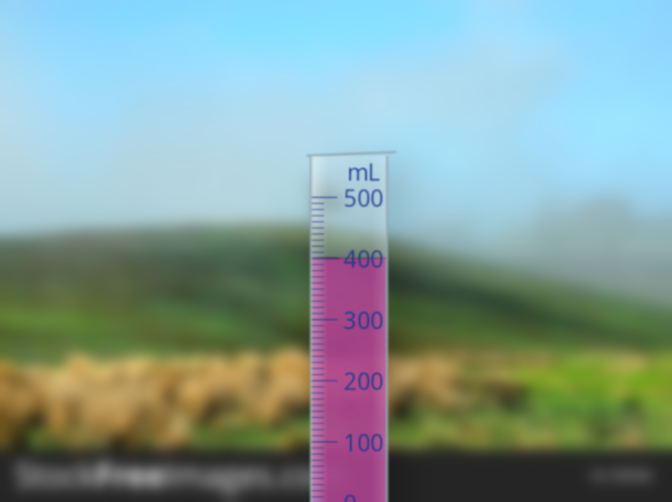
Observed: 400 mL
